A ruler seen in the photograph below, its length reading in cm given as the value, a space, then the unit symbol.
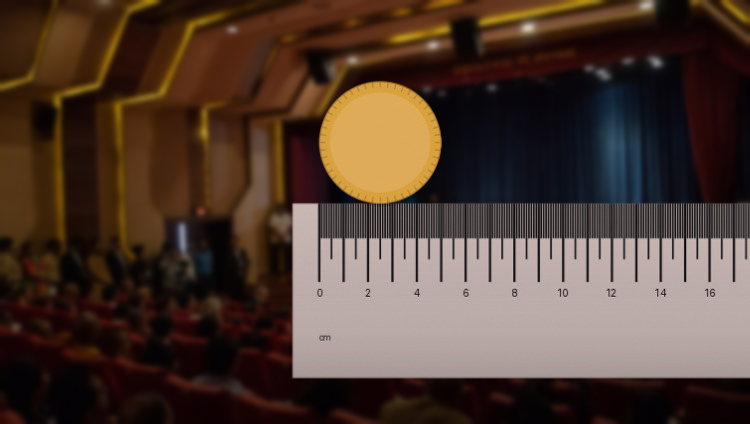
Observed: 5 cm
